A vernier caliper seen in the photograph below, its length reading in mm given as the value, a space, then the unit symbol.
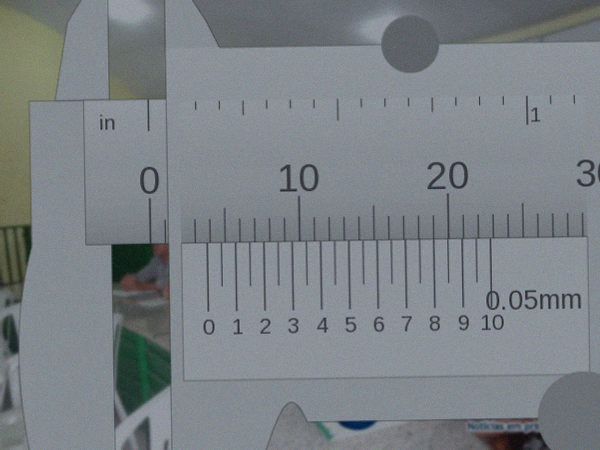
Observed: 3.8 mm
